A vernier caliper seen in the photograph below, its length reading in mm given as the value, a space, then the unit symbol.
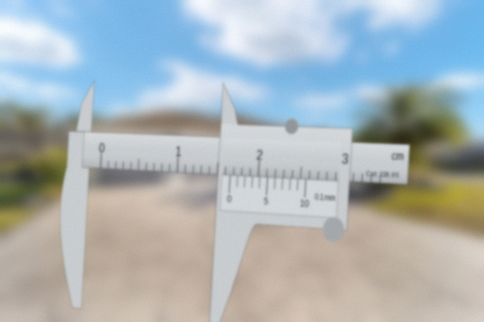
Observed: 16.6 mm
